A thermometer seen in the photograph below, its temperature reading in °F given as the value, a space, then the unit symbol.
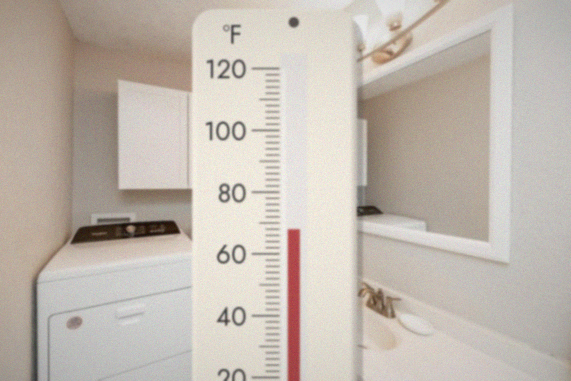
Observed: 68 °F
